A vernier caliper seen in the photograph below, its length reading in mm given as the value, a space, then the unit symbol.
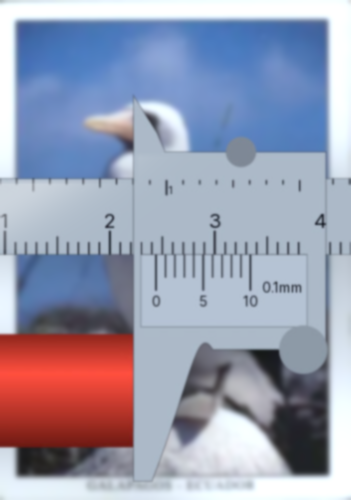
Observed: 24.4 mm
